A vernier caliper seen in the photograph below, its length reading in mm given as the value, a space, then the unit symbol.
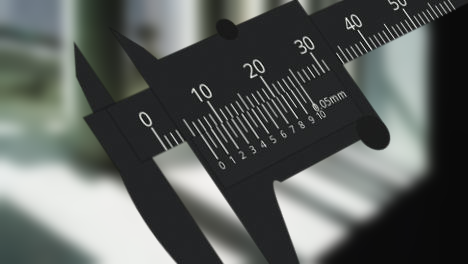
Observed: 6.0 mm
